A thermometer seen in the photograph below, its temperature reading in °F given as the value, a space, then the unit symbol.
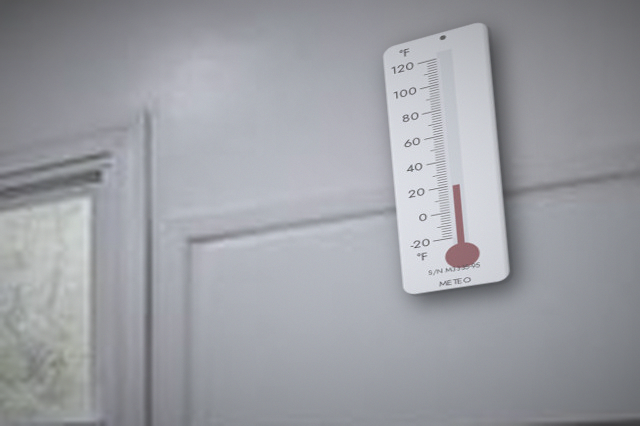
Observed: 20 °F
